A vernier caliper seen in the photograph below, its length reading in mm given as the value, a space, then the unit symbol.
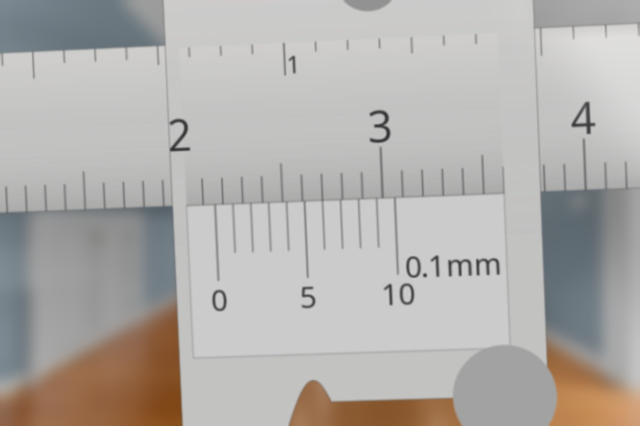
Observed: 21.6 mm
